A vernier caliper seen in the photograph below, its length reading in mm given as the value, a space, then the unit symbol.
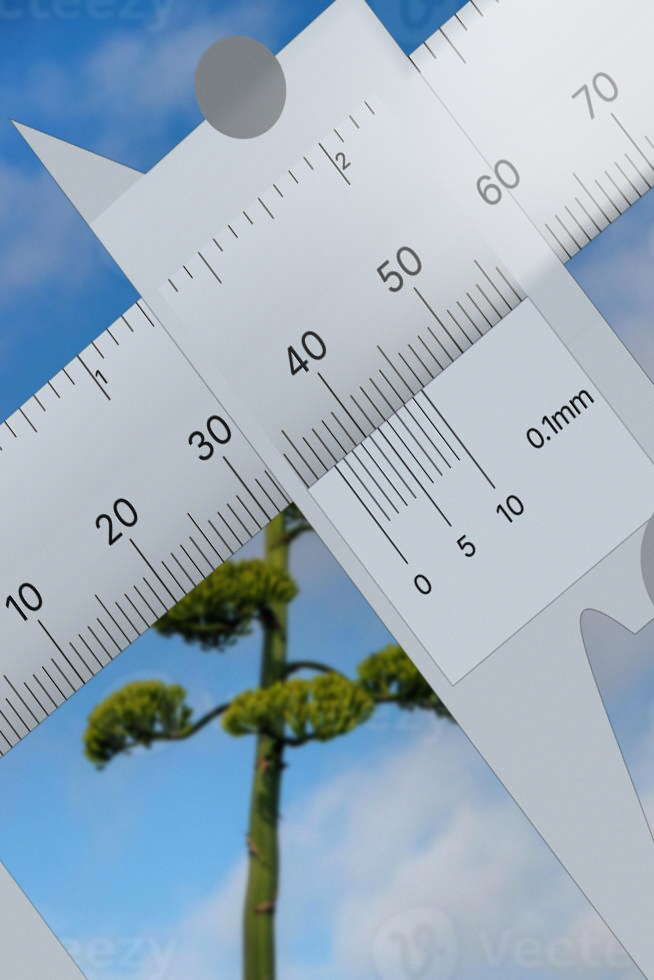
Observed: 36.7 mm
